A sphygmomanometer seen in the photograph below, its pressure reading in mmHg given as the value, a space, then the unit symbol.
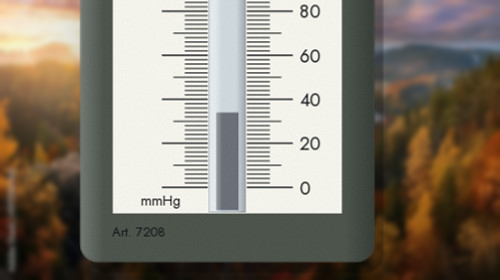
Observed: 34 mmHg
